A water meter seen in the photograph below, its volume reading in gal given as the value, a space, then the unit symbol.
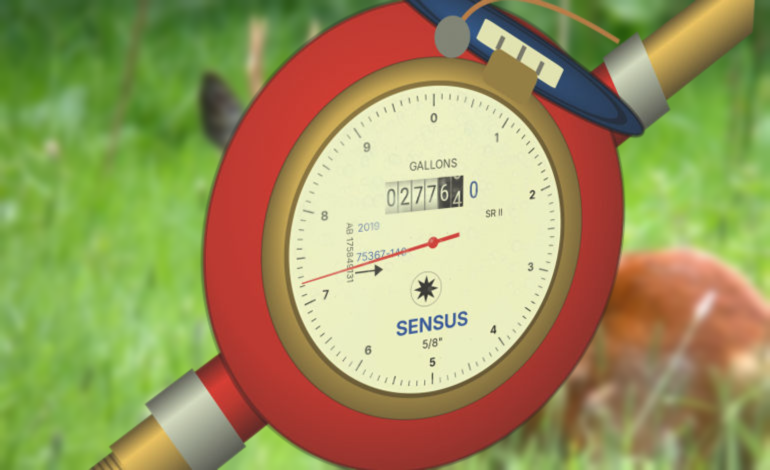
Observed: 277637.2 gal
